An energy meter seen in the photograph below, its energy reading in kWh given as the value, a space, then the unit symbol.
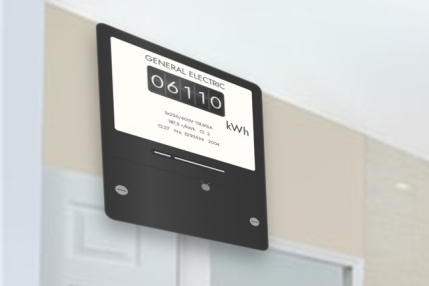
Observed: 6110 kWh
